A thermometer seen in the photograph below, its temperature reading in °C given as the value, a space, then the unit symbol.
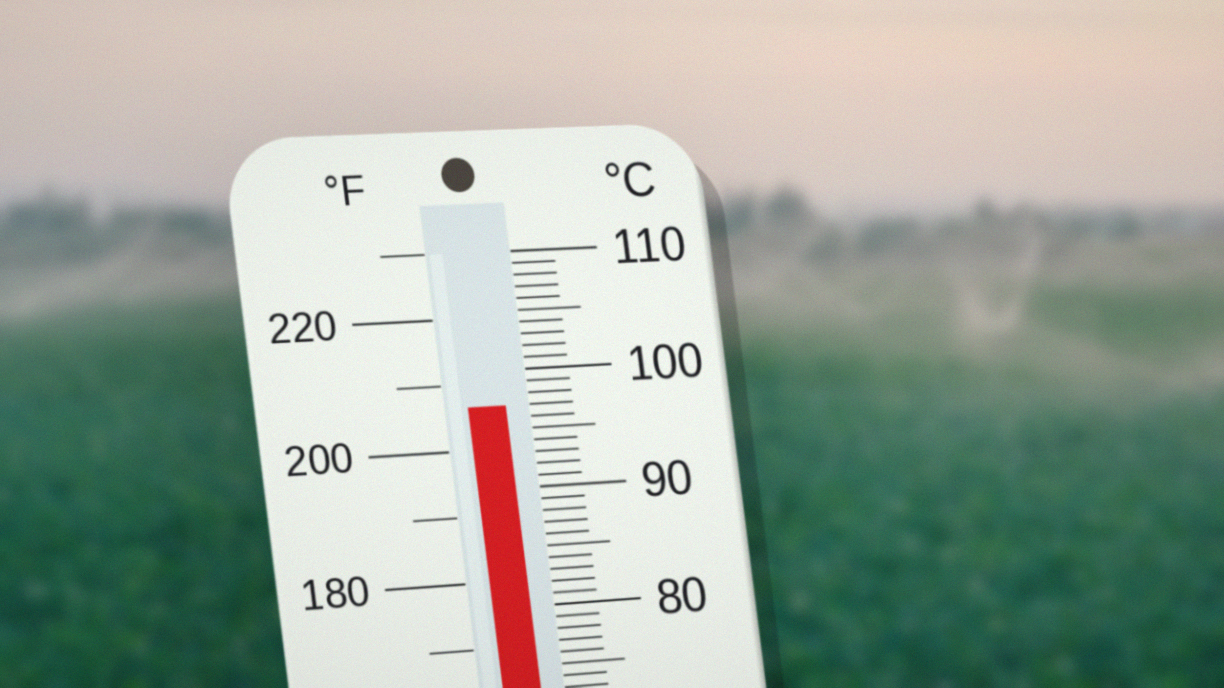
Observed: 97 °C
